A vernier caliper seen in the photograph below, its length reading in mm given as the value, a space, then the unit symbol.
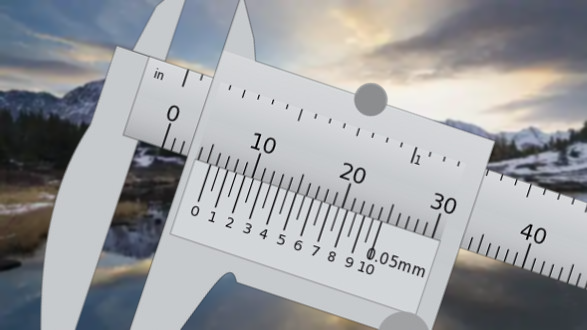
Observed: 5.4 mm
